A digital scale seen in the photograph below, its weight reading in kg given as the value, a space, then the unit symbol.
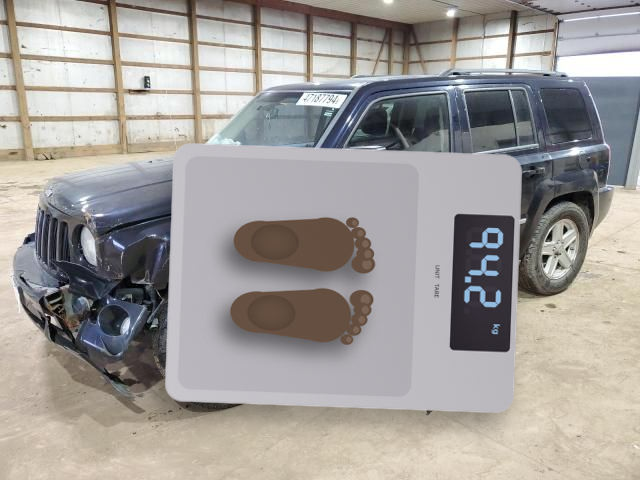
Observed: 94.2 kg
